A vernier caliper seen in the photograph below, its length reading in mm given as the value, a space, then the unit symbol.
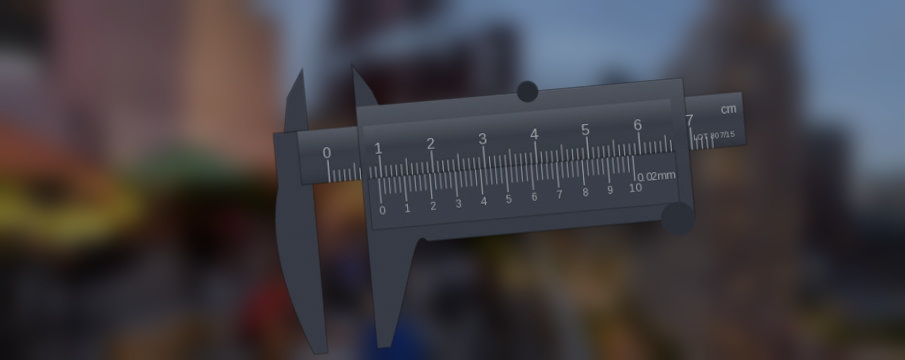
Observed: 9.5 mm
